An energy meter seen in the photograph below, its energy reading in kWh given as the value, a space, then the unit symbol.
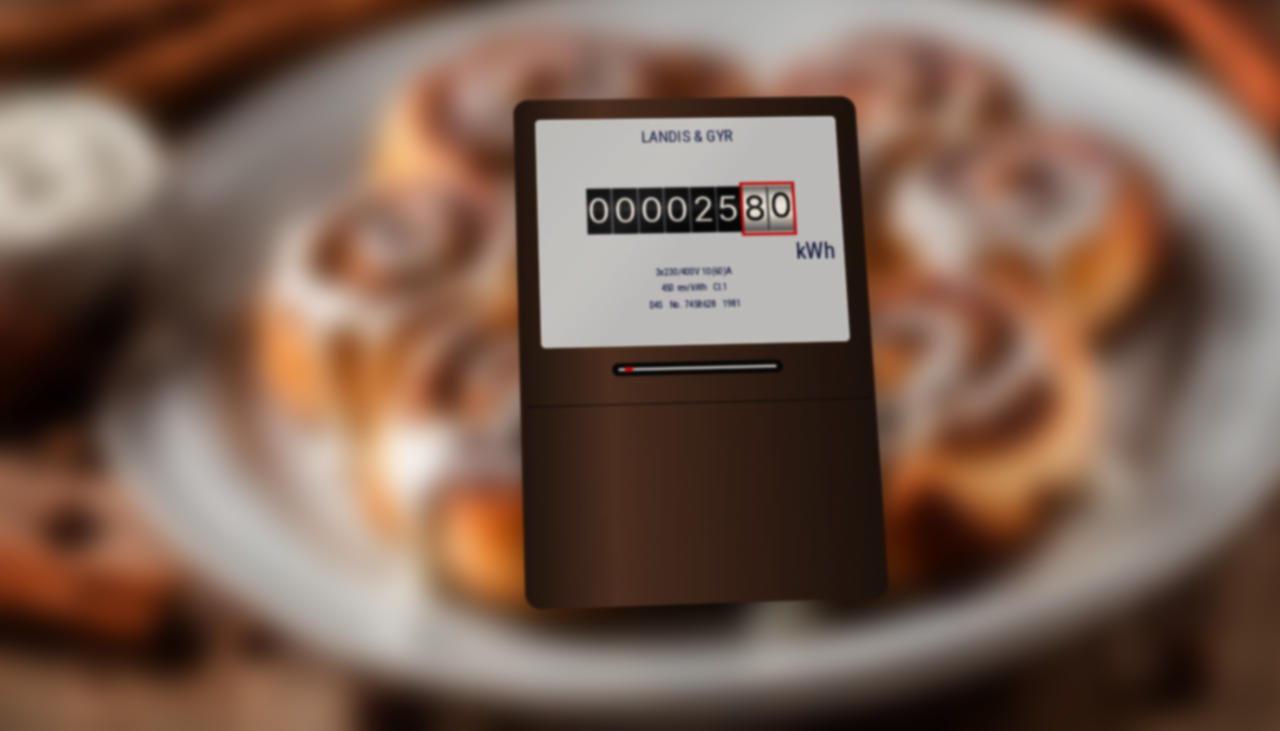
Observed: 25.80 kWh
